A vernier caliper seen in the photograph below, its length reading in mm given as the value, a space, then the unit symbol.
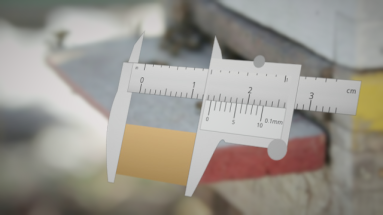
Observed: 13.6 mm
